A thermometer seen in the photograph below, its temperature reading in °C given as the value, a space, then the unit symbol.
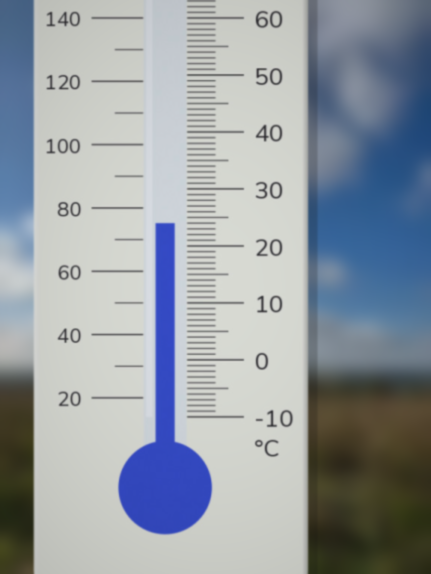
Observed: 24 °C
